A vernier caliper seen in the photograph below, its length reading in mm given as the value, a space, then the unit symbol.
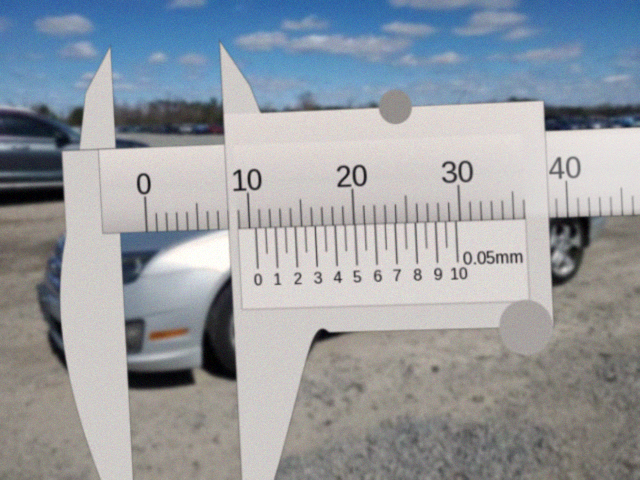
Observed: 10.6 mm
